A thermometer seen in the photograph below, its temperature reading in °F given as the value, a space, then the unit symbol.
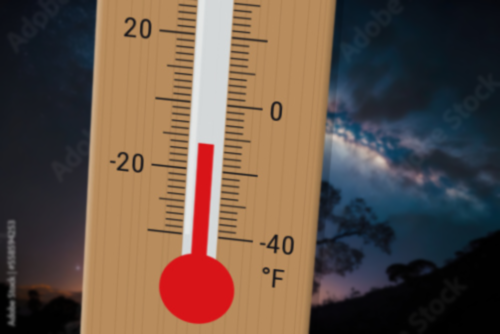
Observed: -12 °F
